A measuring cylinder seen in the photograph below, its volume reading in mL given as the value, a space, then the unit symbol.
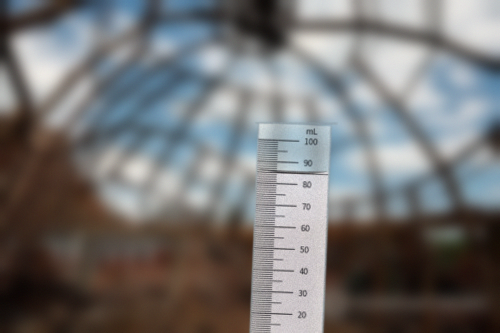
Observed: 85 mL
